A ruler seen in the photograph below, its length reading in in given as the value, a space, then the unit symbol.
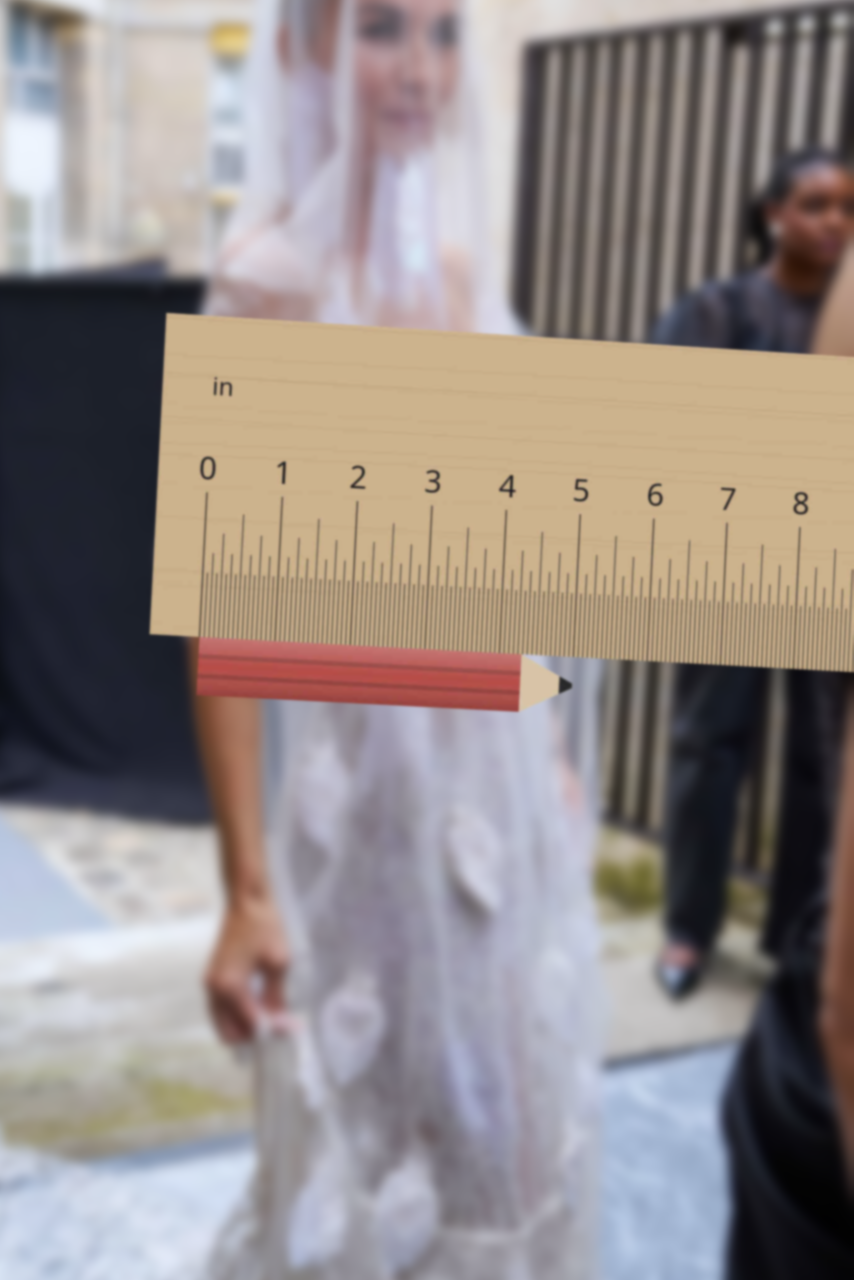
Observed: 5 in
